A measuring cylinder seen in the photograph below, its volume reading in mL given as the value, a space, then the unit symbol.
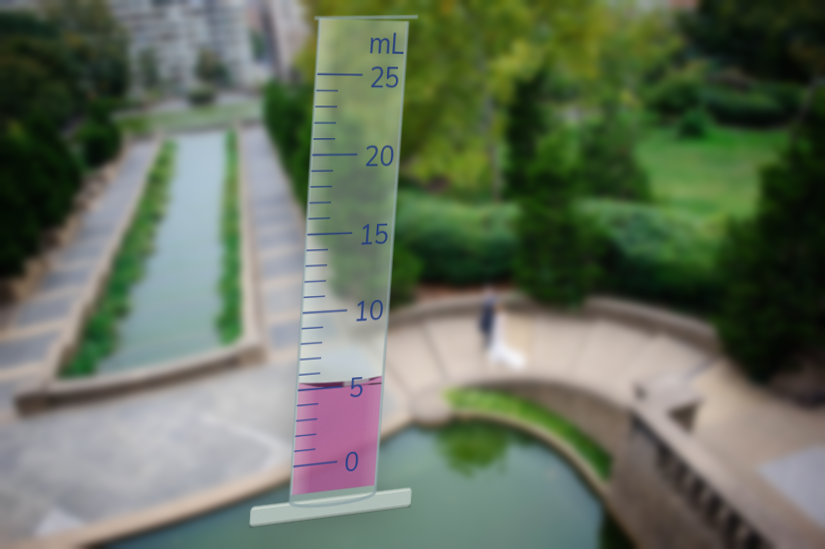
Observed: 5 mL
